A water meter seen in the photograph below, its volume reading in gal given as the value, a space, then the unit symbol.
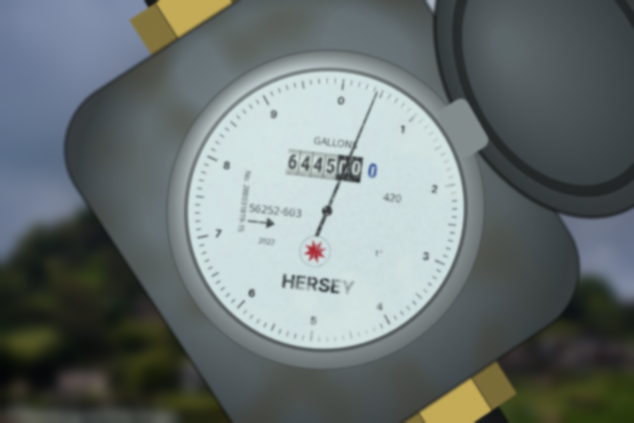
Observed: 6445000.4 gal
